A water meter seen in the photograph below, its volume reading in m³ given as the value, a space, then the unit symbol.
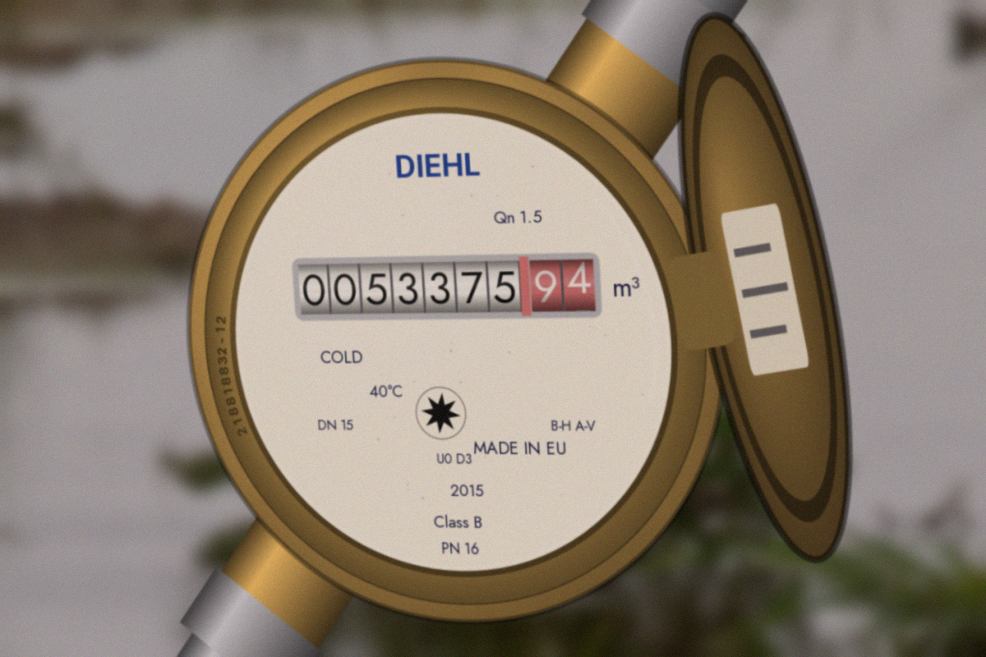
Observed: 53375.94 m³
